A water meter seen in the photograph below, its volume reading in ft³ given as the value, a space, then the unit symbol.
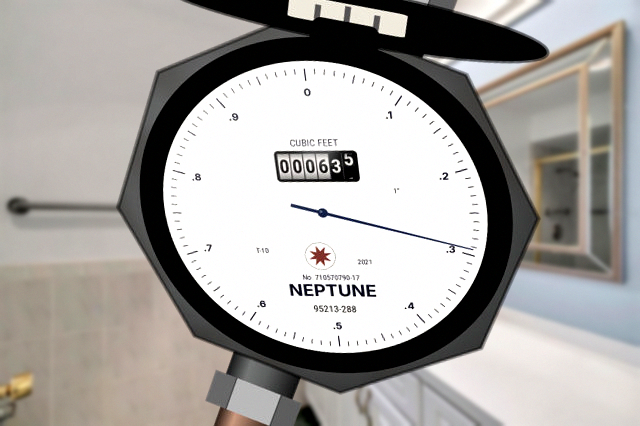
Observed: 635.29 ft³
